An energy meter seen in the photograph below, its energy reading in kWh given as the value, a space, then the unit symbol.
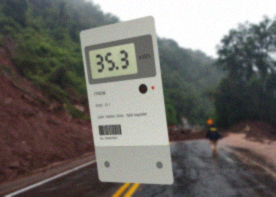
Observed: 35.3 kWh
